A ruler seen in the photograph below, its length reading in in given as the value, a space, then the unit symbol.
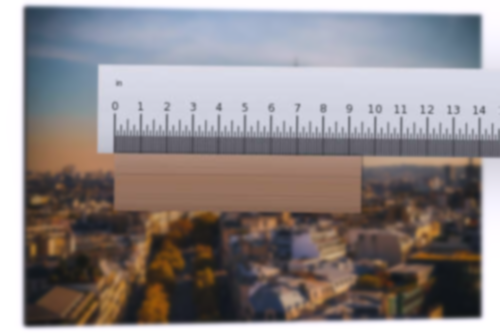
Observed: 9.5 in
